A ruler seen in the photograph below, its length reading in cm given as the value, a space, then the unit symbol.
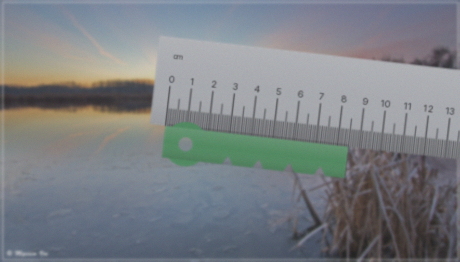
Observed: 8.5 cm
